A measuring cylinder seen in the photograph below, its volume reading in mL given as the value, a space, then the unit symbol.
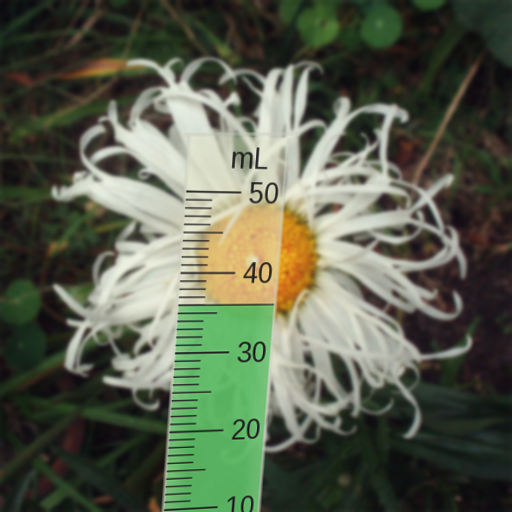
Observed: 36 mL
